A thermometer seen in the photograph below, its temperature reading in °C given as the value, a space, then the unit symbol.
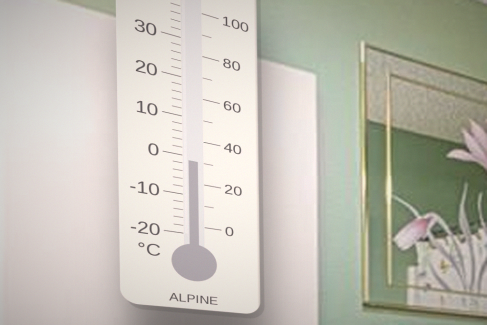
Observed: -1 °C
